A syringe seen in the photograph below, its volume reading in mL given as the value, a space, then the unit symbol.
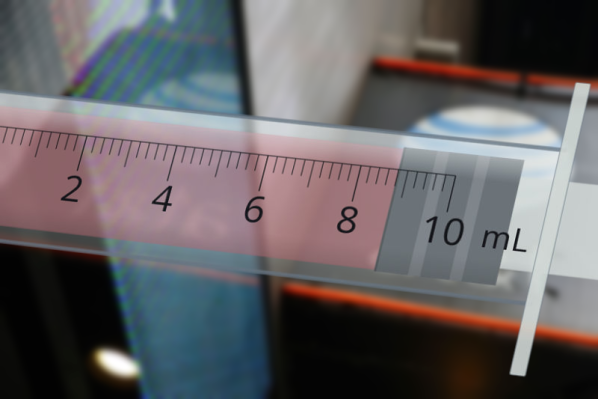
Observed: 8.8 mL
